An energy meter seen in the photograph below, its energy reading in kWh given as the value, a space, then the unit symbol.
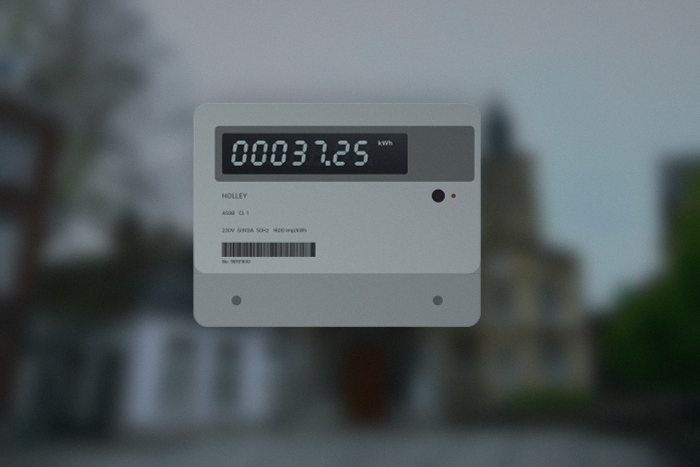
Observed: 37.25 kWh
